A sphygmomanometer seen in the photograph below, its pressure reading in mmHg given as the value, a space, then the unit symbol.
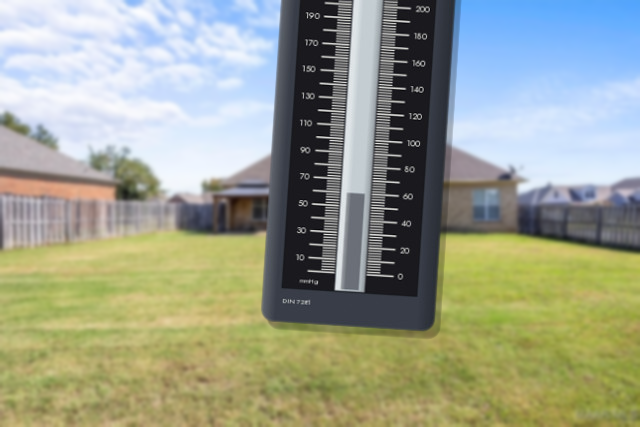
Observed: 60 mmHg
